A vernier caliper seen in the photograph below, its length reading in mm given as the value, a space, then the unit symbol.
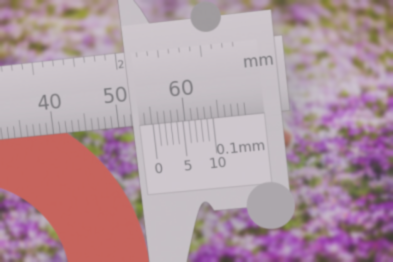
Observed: 55.2 mm
